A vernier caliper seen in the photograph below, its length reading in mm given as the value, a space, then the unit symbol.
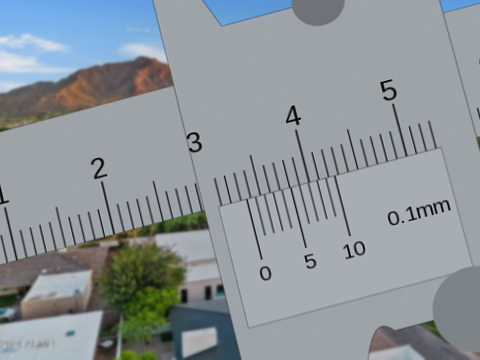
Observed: 33.6 mm
